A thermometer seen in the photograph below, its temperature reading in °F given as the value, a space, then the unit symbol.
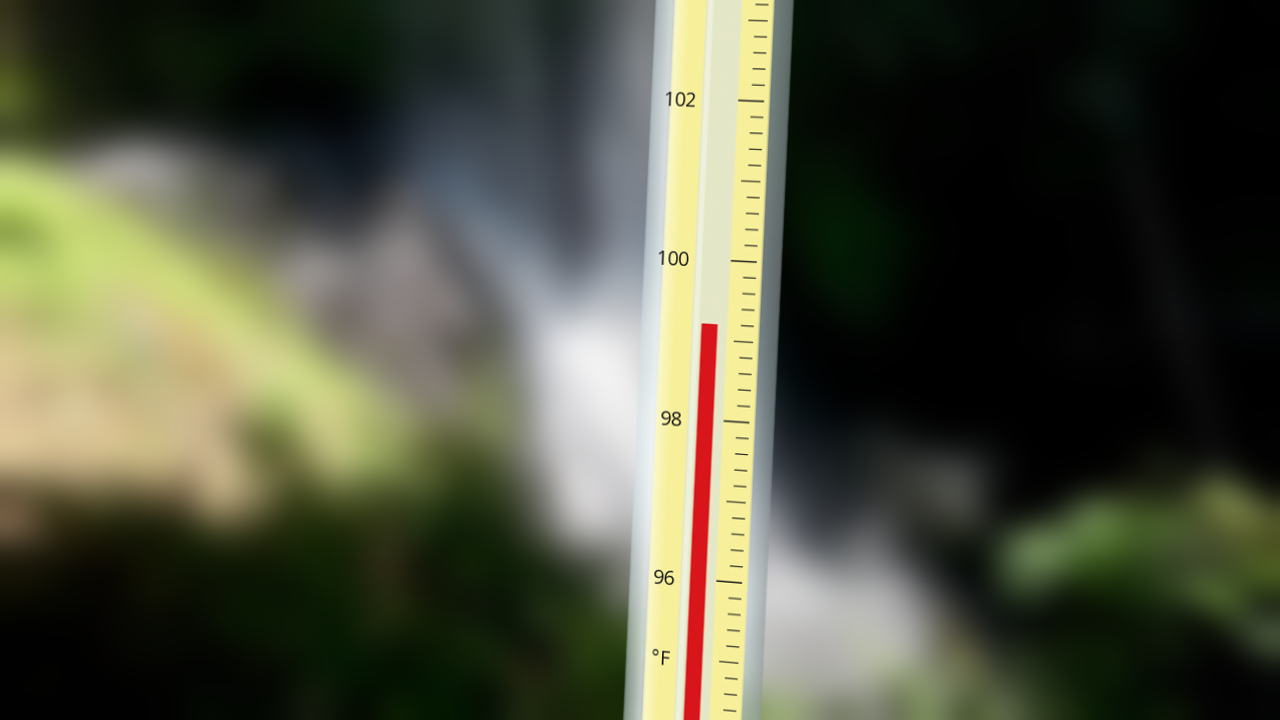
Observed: 99.2 °F
